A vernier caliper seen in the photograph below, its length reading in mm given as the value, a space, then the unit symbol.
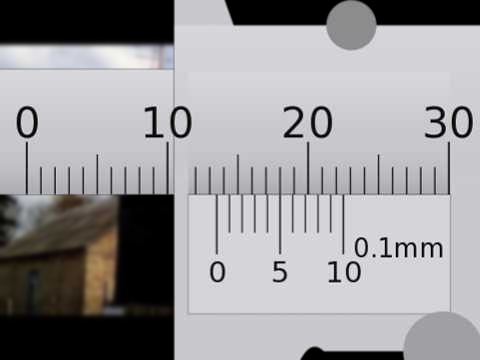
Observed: 13.5 mm
